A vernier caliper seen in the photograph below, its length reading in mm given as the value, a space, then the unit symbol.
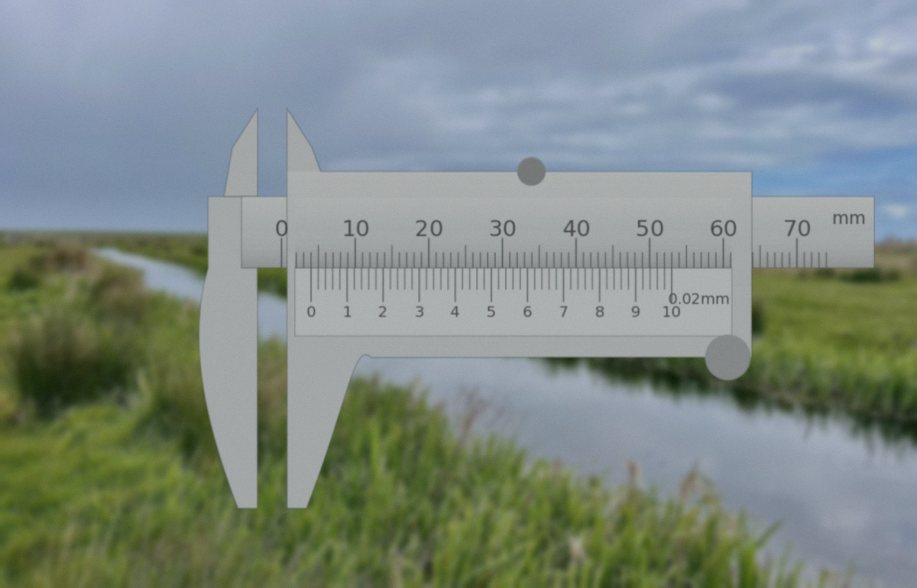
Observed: 4.0 mm
